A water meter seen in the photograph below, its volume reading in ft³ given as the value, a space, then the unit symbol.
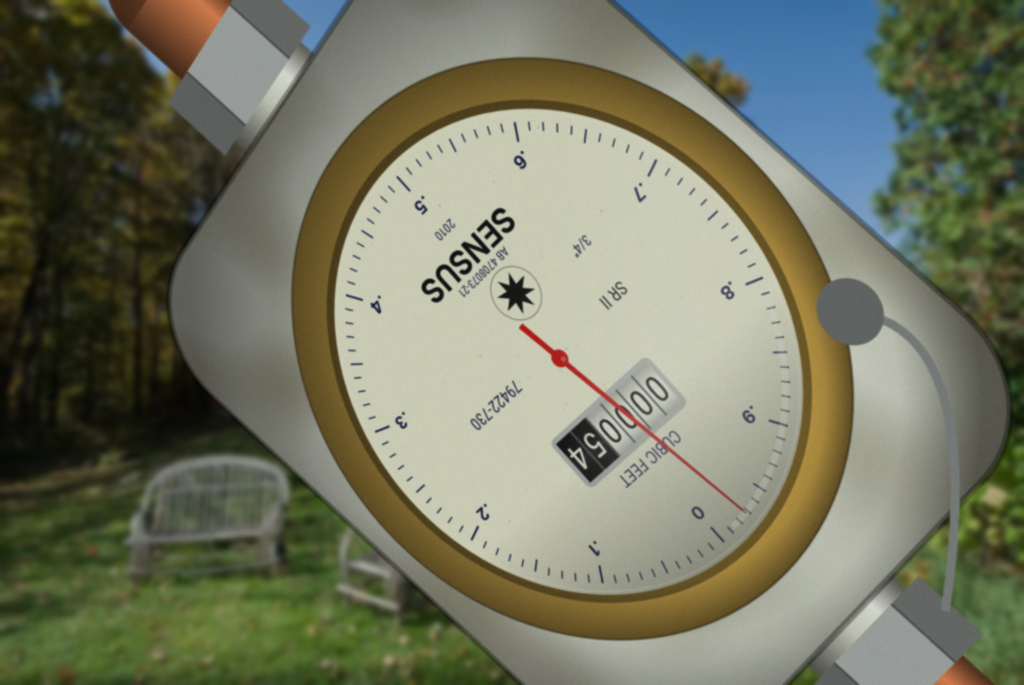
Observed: 53.97 ft³
